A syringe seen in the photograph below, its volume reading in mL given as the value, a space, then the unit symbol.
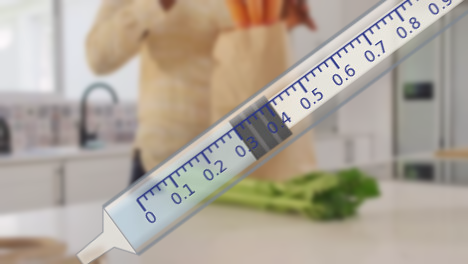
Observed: 0.3 mL
